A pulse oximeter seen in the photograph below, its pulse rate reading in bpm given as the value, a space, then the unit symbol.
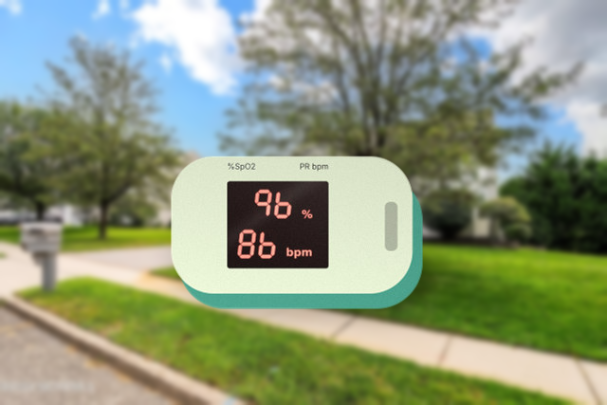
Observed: 86 bpm
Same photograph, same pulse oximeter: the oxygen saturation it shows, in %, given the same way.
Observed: 96 %
